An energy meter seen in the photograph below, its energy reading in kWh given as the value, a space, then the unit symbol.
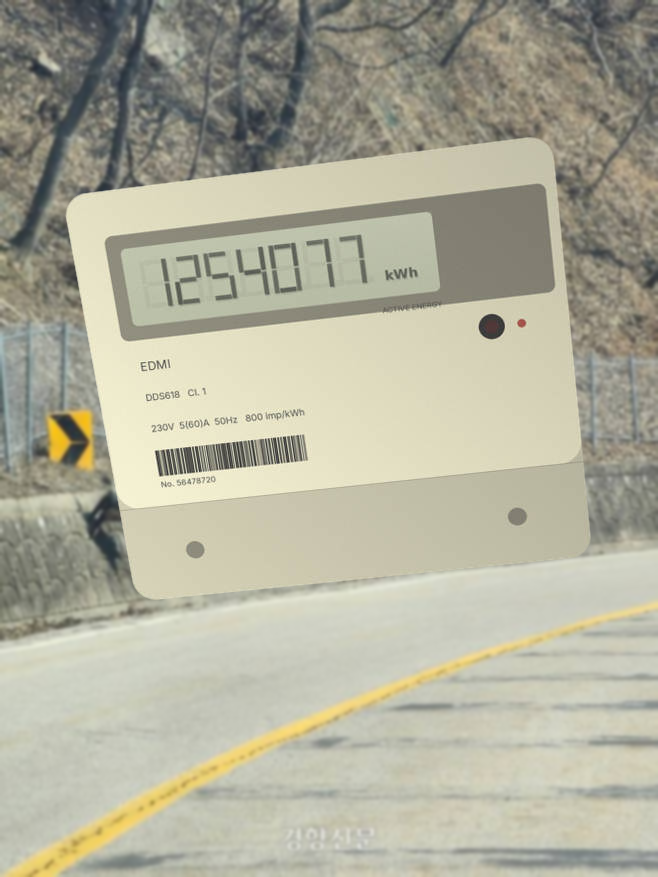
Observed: 1254077 kWh
